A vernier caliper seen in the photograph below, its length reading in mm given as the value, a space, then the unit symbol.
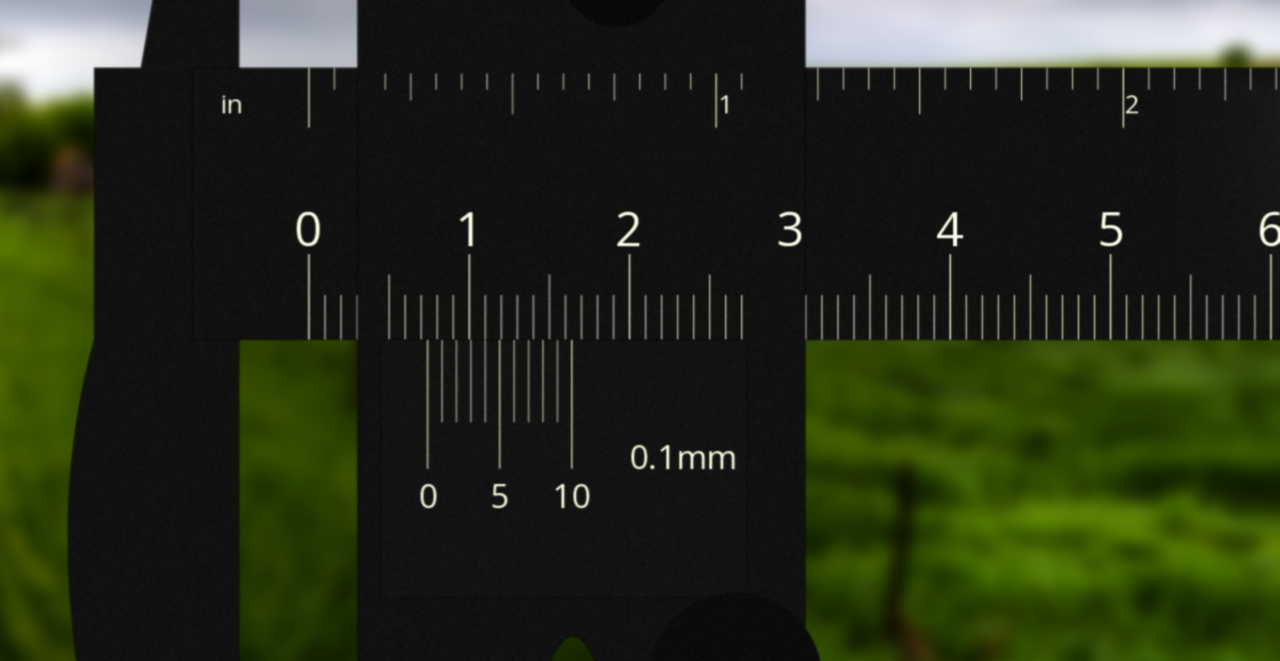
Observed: 7.4 mm
